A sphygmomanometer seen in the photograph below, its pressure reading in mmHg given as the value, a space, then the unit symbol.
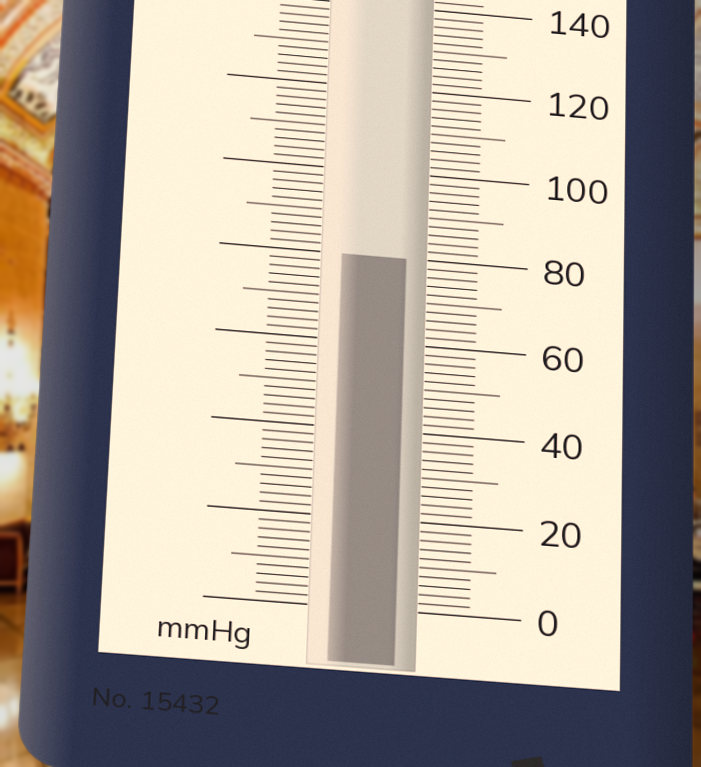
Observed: 80 mmHg
